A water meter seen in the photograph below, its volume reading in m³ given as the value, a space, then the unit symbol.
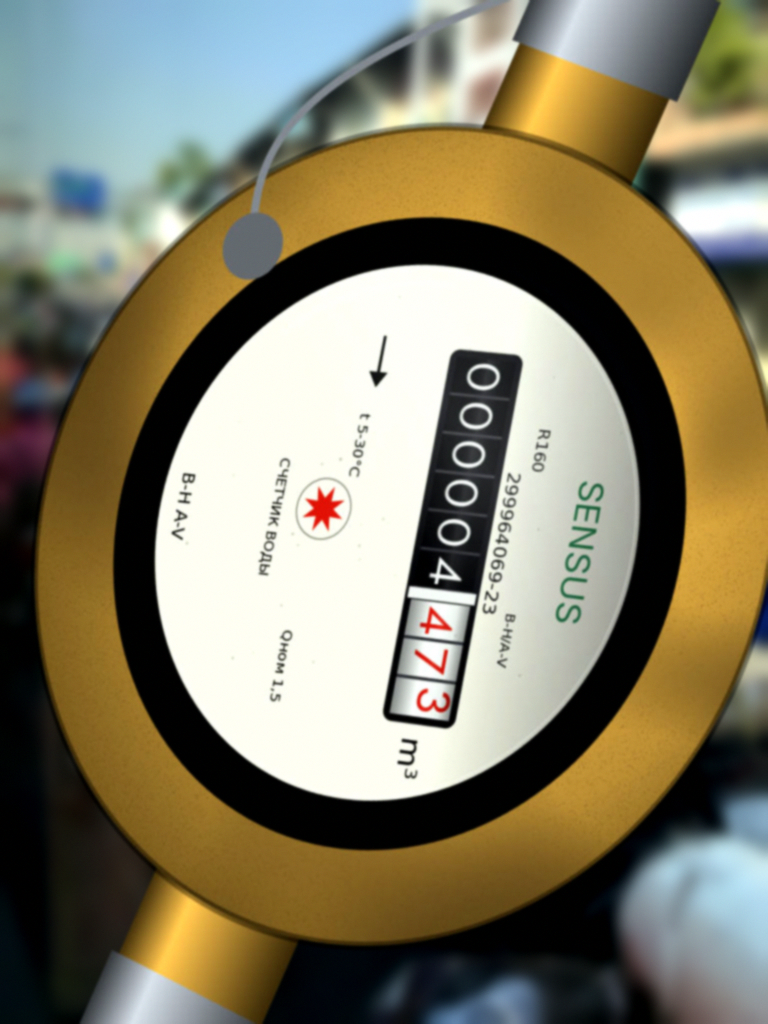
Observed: 4.473 m³
